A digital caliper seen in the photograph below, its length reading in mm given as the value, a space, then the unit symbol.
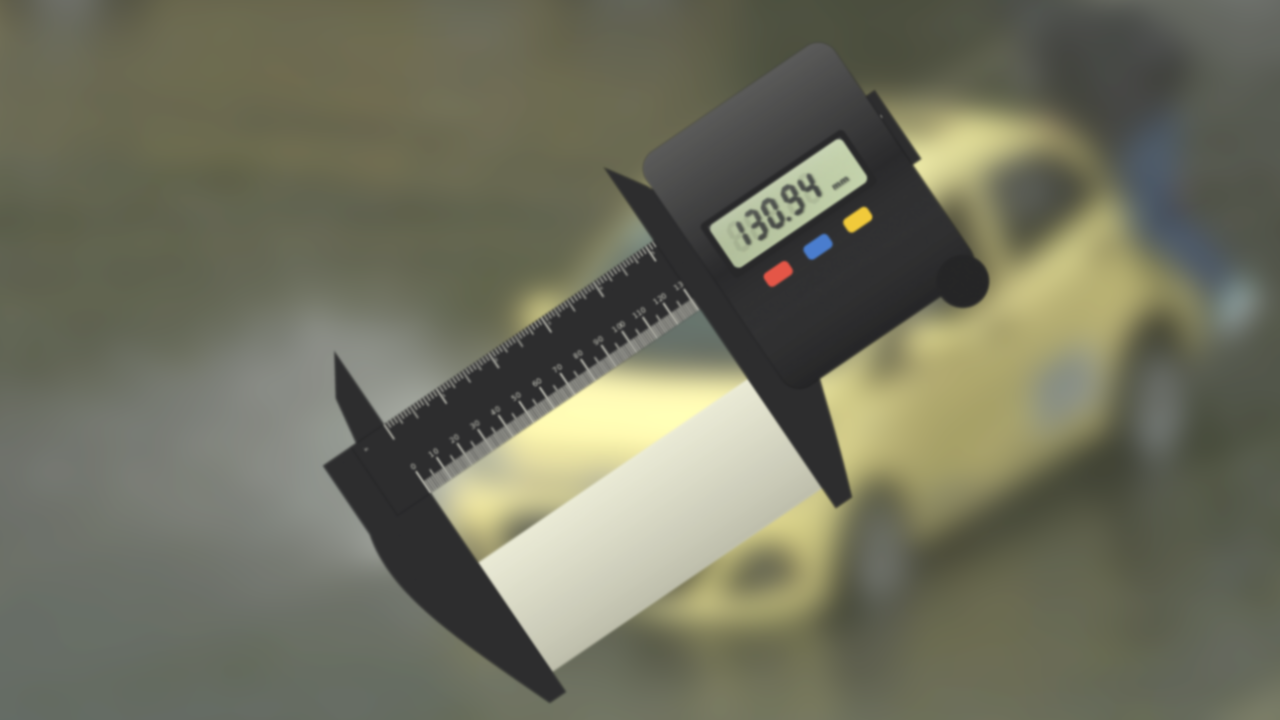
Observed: 130.94 mm
